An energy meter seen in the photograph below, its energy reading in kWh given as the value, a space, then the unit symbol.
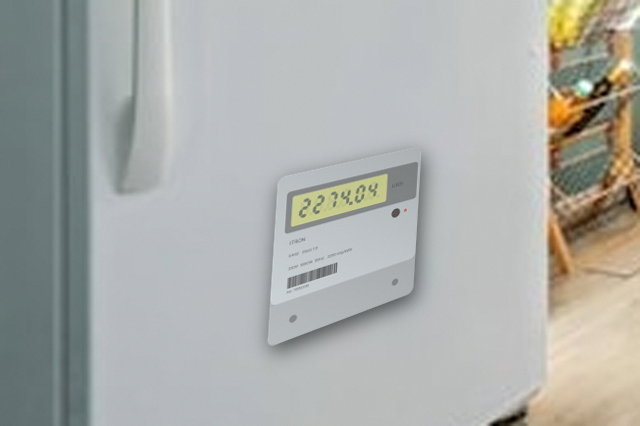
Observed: 2274.04 kWh
